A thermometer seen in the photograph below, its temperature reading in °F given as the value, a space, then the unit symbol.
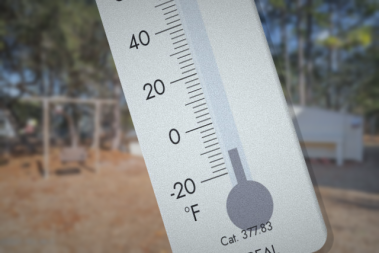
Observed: -12 °F
